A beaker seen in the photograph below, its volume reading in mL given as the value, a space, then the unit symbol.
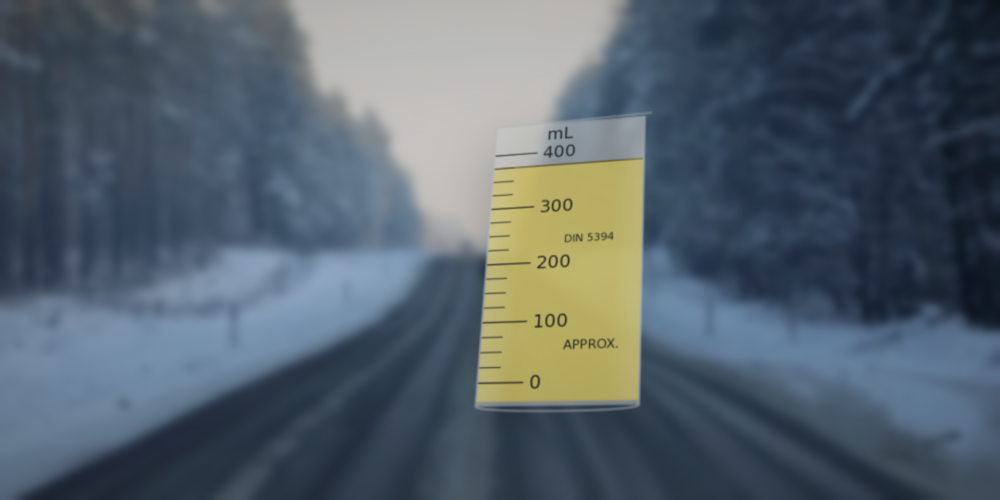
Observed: 375 mL
